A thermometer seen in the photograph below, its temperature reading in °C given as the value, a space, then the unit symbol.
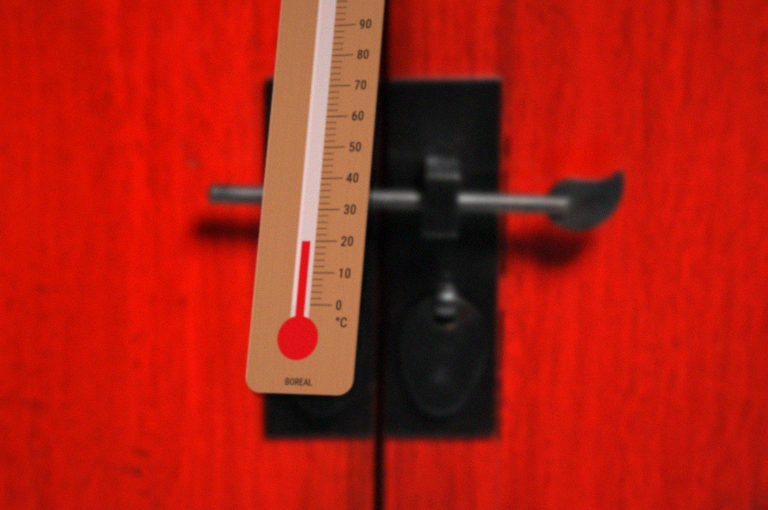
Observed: 20 °C
